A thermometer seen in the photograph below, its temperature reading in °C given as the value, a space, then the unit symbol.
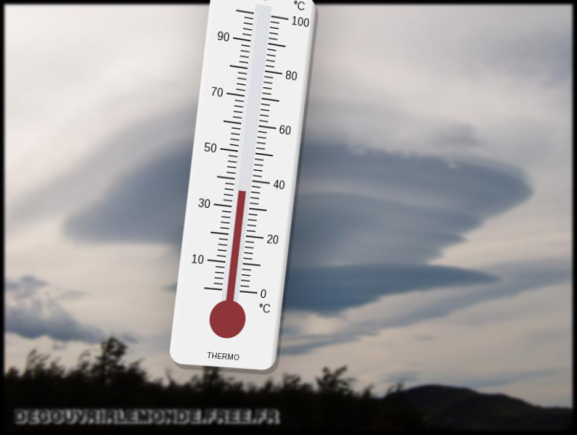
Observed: 36 °C
